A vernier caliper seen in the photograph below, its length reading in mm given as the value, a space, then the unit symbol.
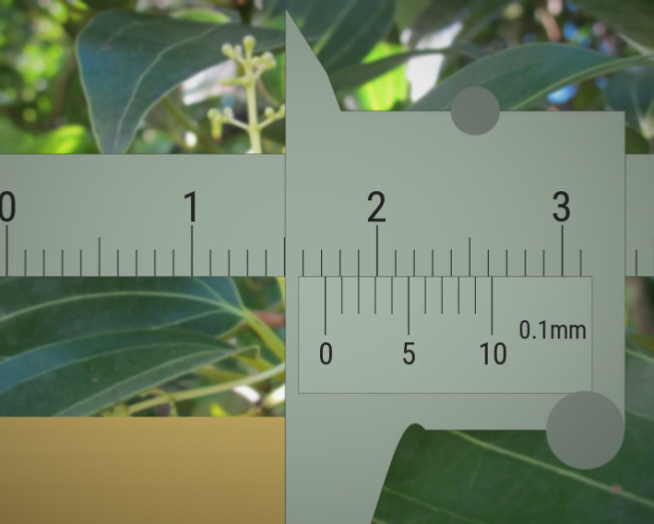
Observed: 17.2 mm
